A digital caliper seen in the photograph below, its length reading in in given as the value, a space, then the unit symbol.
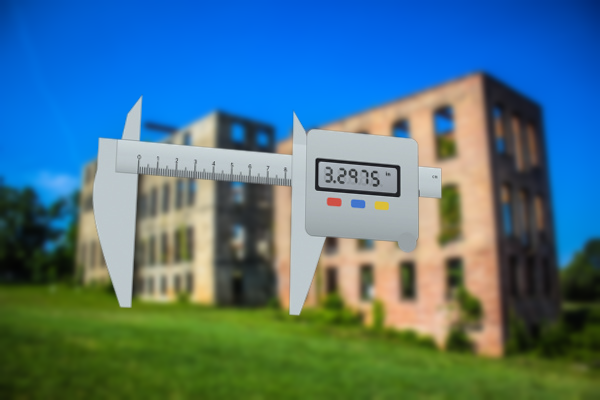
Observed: 3.2975 in
